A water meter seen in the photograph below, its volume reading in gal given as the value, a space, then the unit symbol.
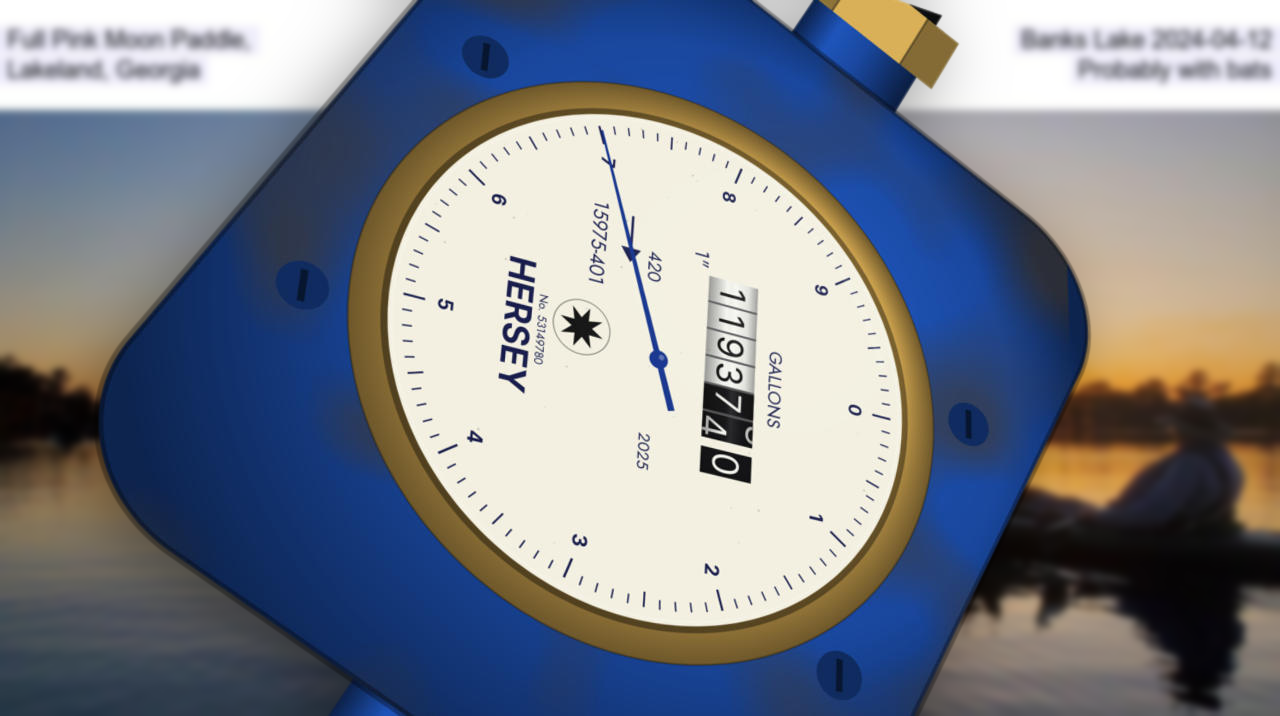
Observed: 1193737.0 gal
